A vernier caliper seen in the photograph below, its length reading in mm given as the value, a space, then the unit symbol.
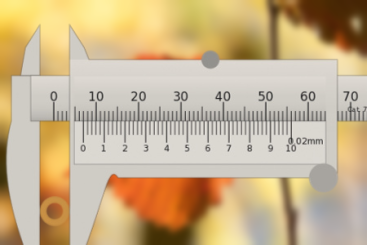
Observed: 7.0 mm
